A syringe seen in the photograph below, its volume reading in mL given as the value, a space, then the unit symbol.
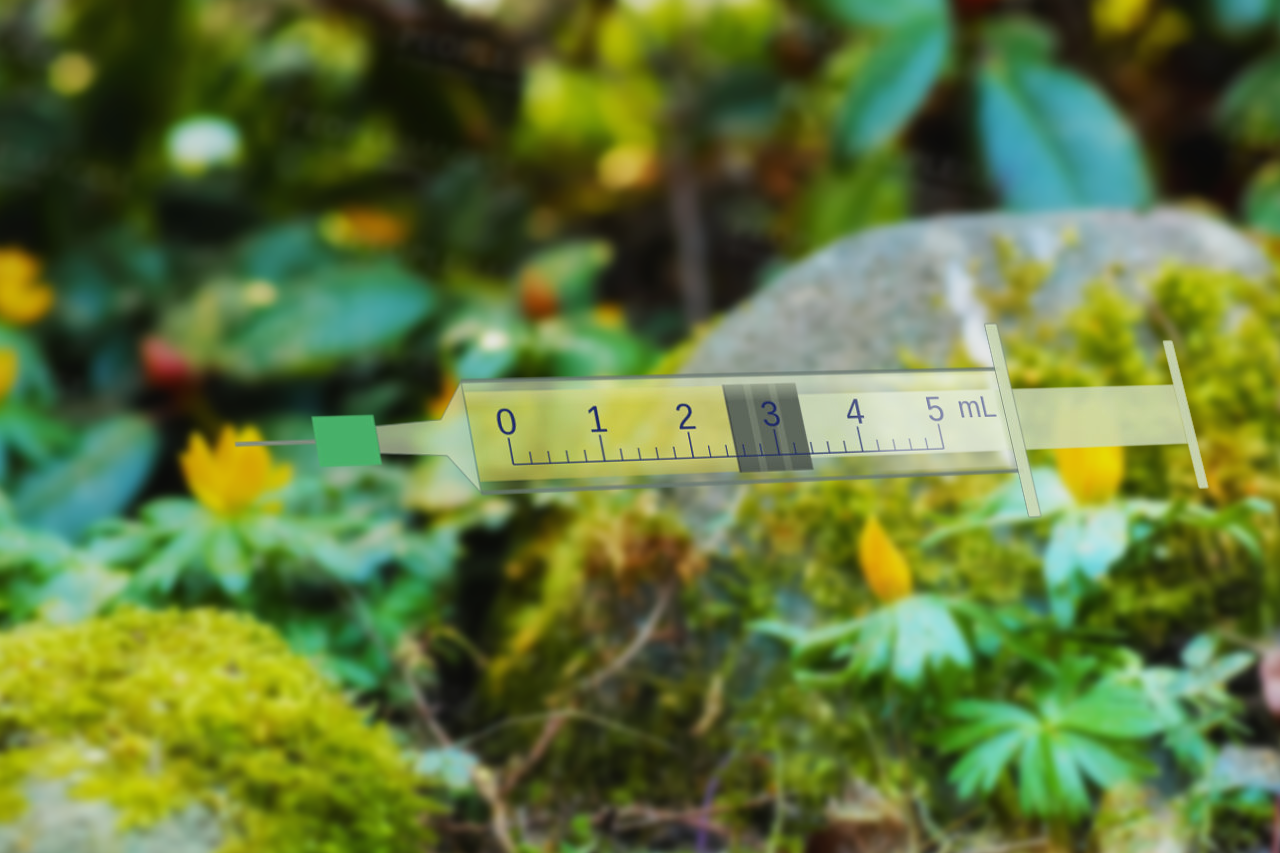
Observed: 2.5 mL
